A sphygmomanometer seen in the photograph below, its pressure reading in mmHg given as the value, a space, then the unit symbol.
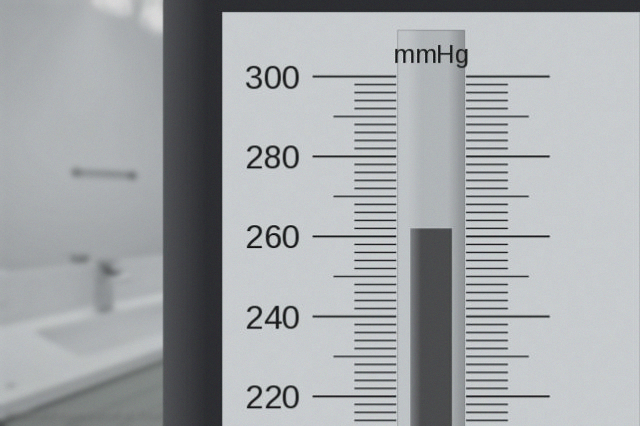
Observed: 262 mmHg
